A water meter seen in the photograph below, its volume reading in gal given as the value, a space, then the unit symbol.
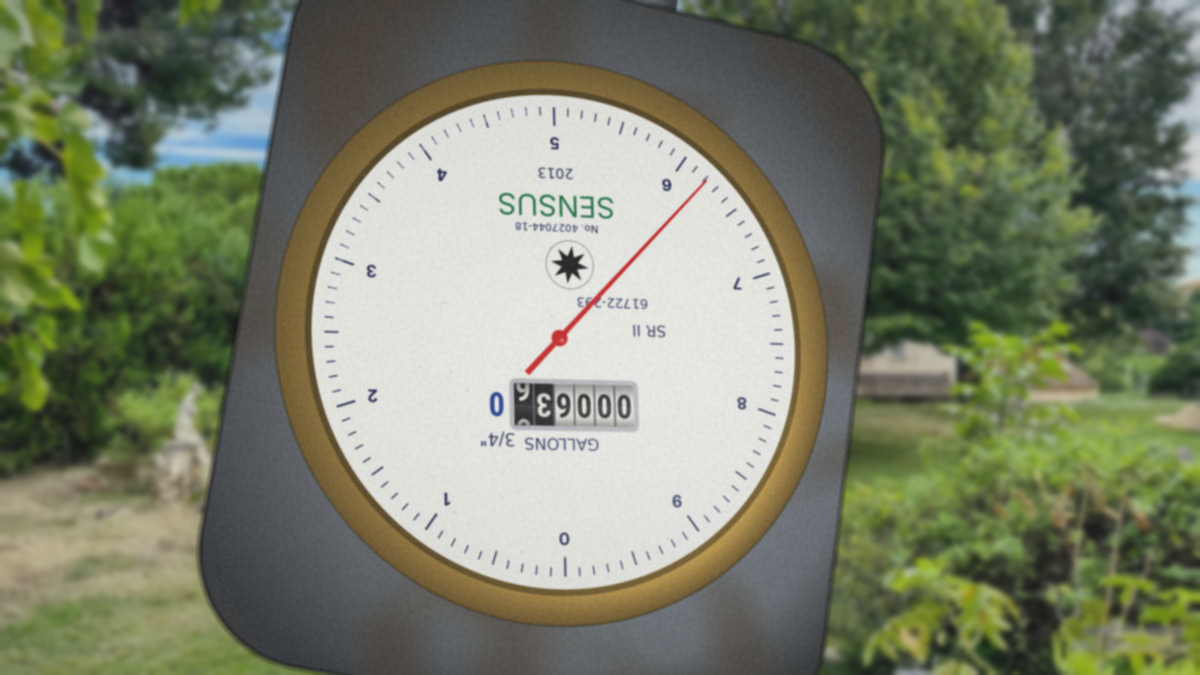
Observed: 6356.2 gal
